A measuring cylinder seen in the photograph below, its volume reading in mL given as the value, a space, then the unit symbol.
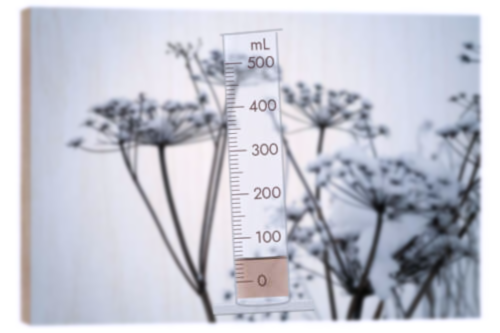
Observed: 50 mL
